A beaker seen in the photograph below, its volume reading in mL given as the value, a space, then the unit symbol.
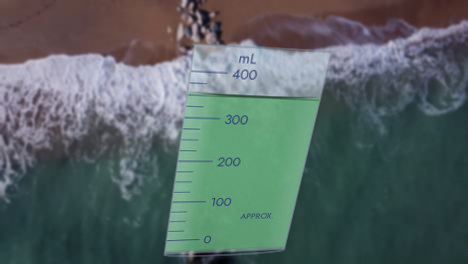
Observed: 350 mL
